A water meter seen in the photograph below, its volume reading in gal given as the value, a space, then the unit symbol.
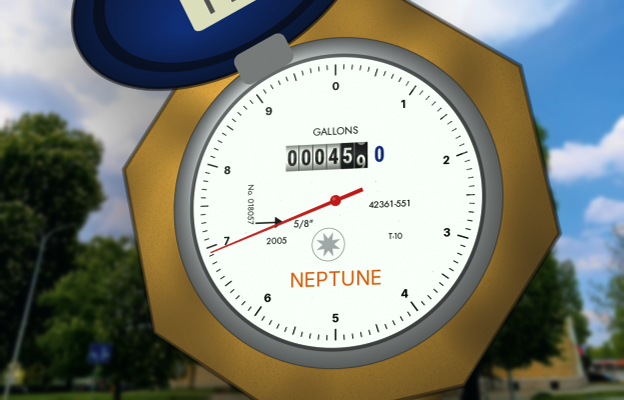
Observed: 4586.9 gal
